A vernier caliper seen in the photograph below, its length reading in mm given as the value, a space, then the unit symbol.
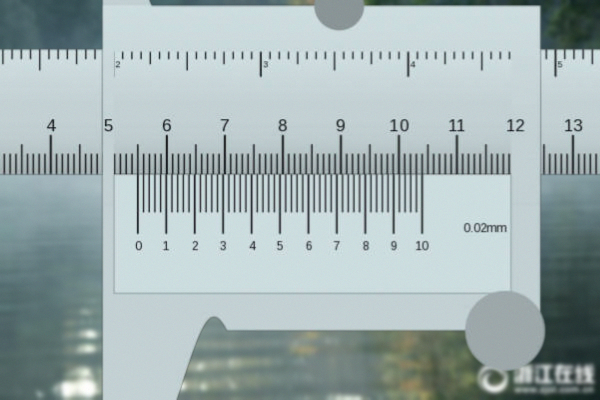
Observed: 55.0 mm
